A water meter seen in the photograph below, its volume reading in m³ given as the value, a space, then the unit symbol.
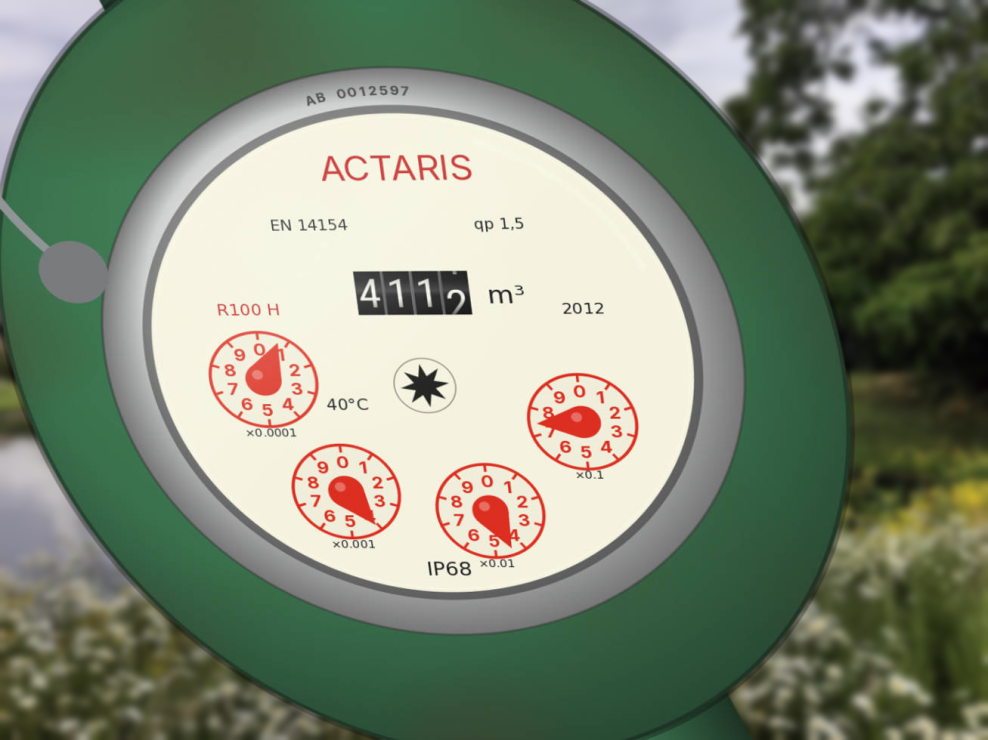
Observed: 4111.7440 m³
